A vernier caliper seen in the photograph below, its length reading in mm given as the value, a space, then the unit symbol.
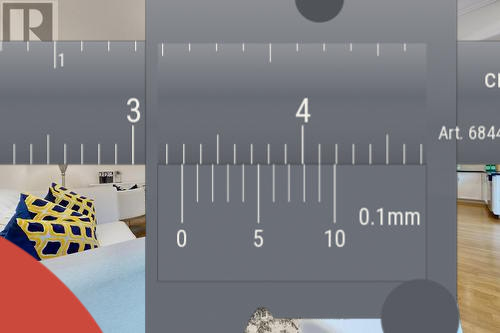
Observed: 32.9 mm
